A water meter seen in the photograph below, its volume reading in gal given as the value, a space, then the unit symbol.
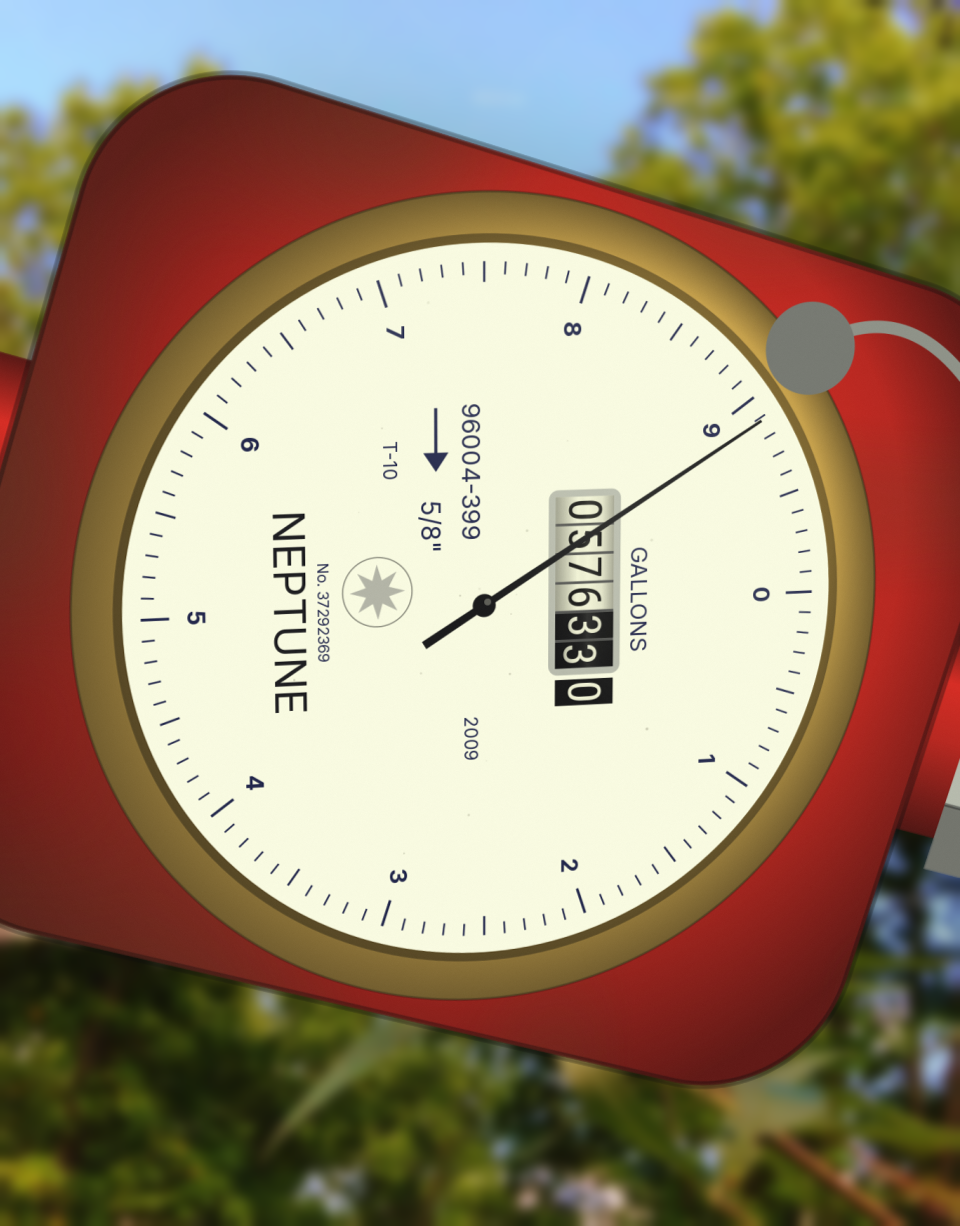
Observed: 576329.1 gal
